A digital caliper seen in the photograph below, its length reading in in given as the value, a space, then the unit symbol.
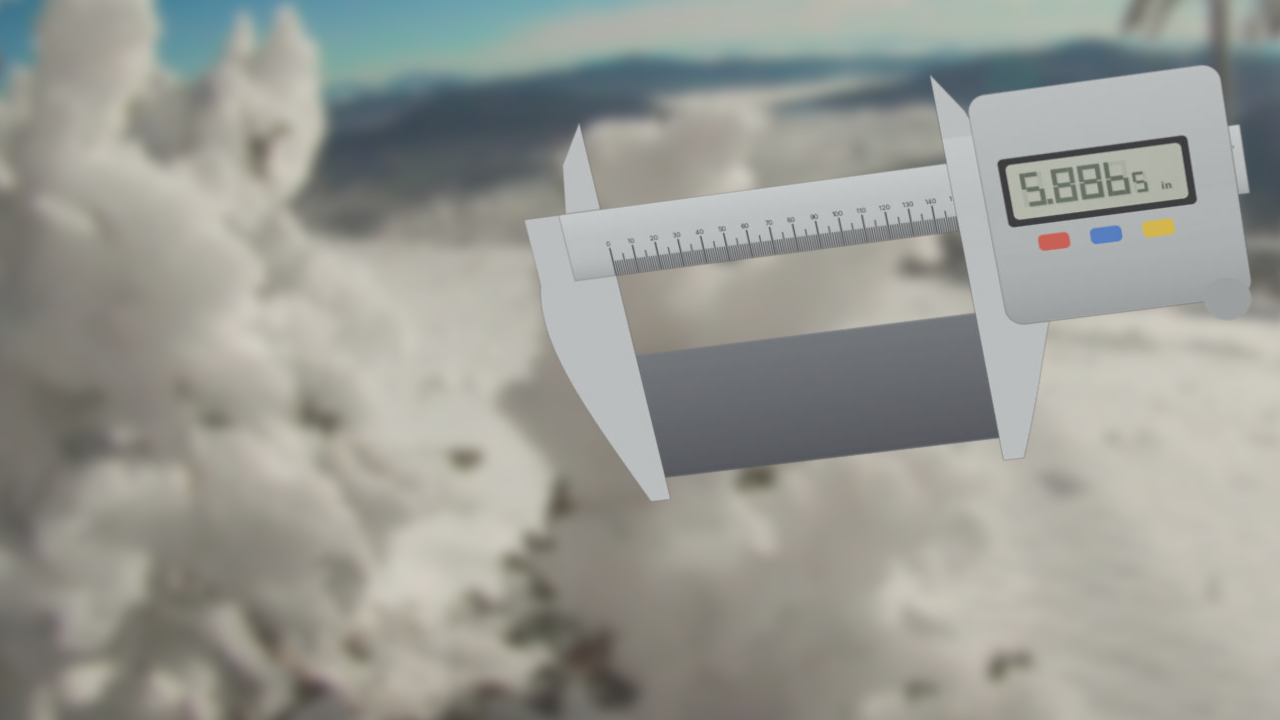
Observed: 5.8865 in
